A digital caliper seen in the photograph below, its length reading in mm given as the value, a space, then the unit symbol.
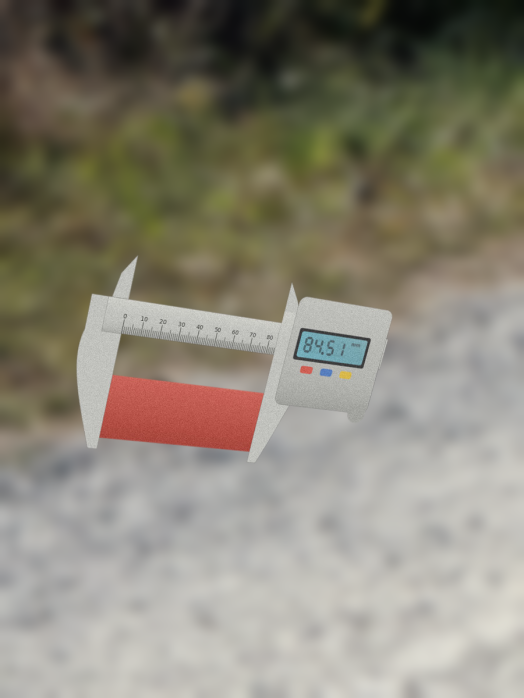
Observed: 84.51 mm
